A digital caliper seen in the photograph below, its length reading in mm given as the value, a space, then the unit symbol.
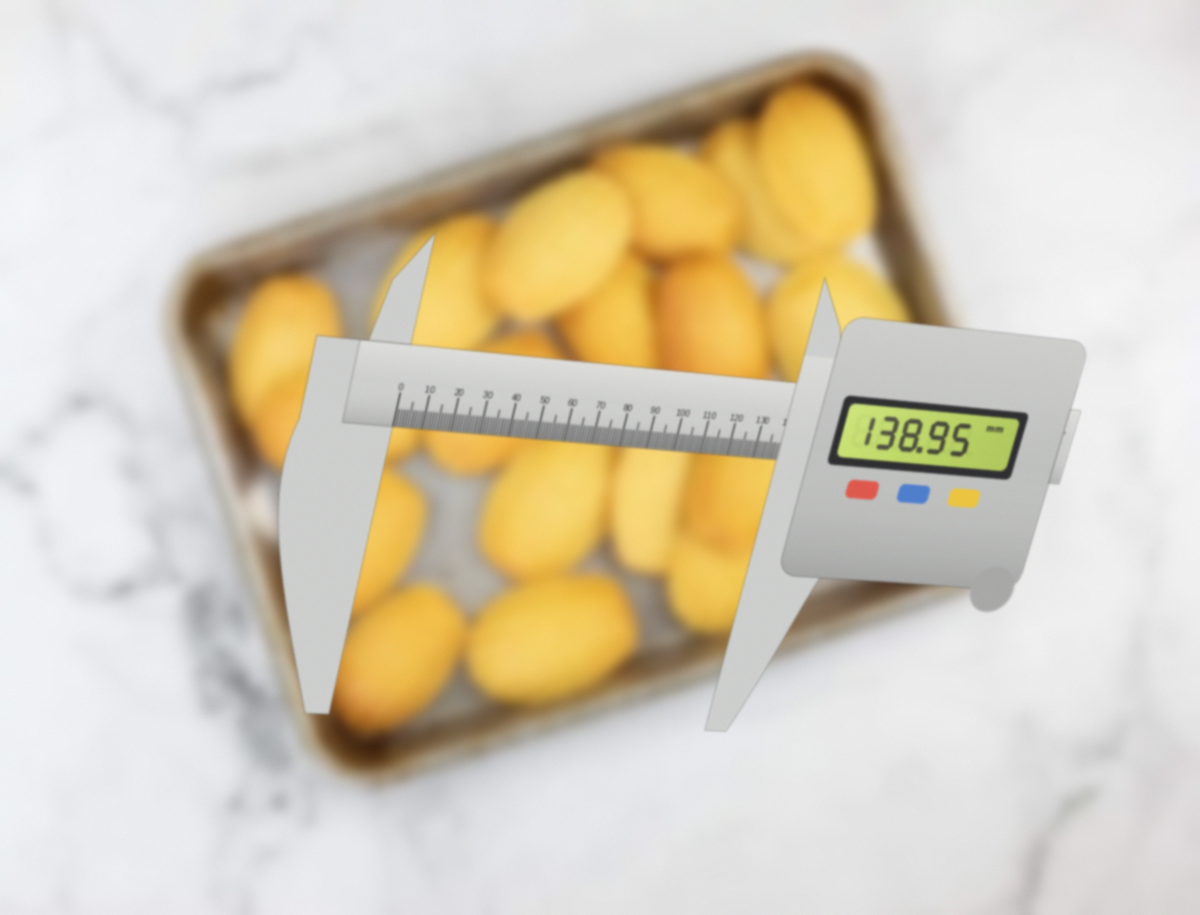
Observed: 138.95 mm
